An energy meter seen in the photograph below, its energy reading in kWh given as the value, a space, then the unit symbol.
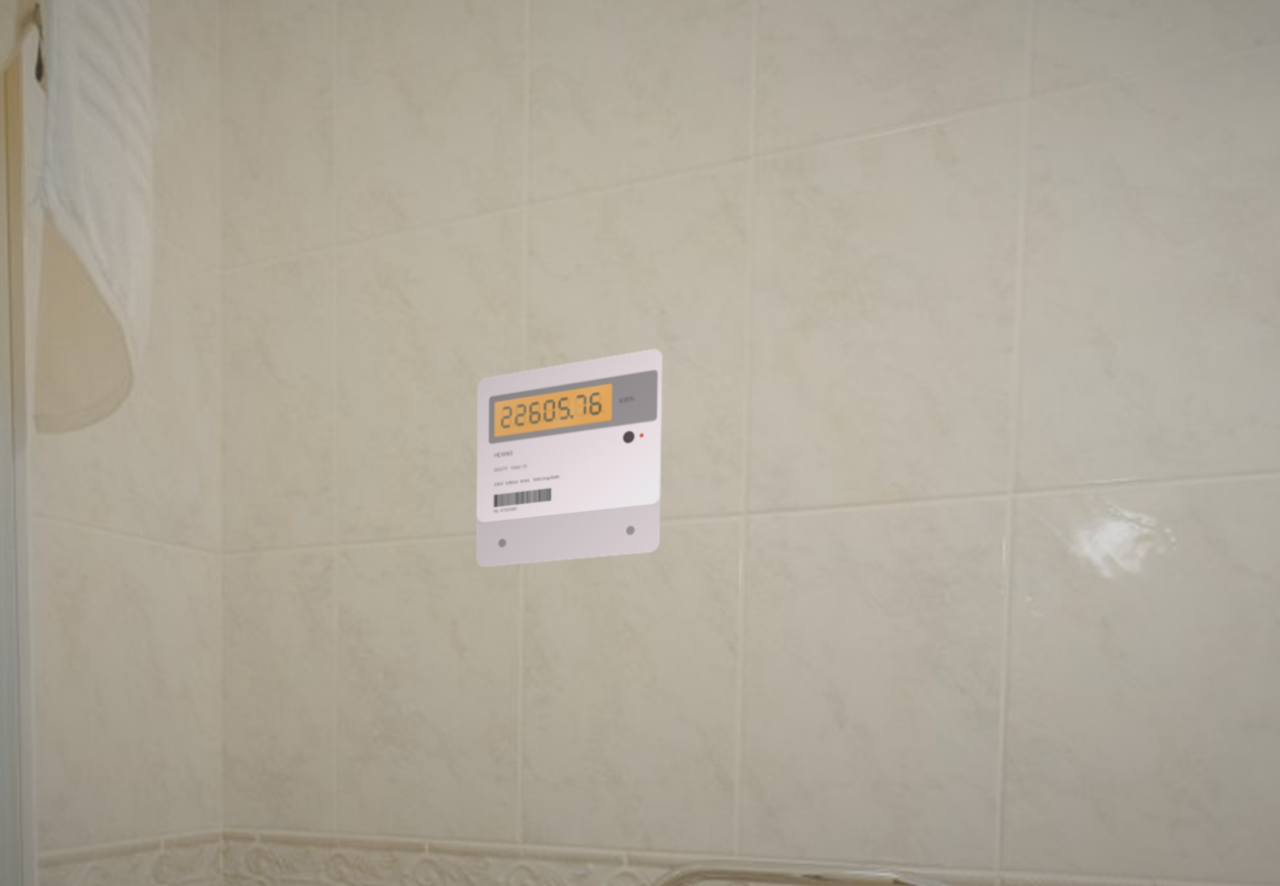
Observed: 22605.76 kWh
